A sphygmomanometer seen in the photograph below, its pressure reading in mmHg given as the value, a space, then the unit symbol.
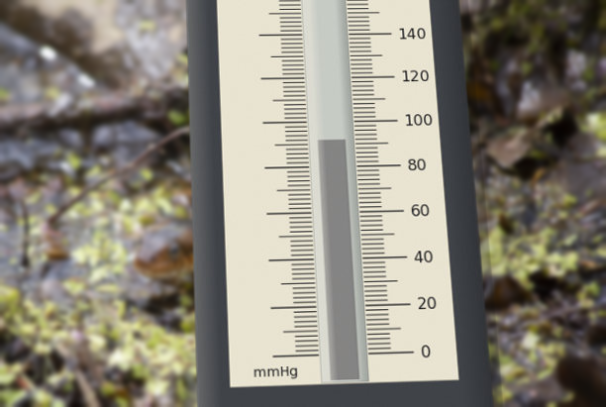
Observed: 92 mmHg
